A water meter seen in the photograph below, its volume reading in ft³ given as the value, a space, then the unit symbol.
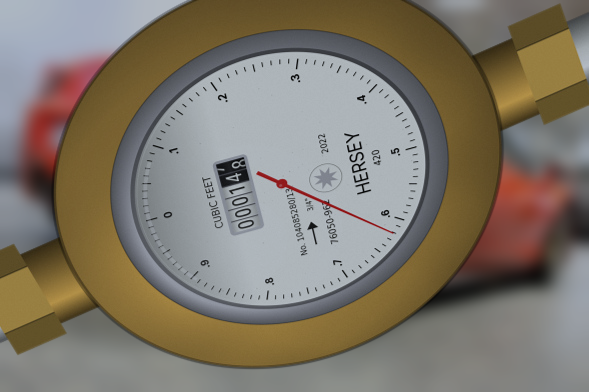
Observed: 147.62 ft³
